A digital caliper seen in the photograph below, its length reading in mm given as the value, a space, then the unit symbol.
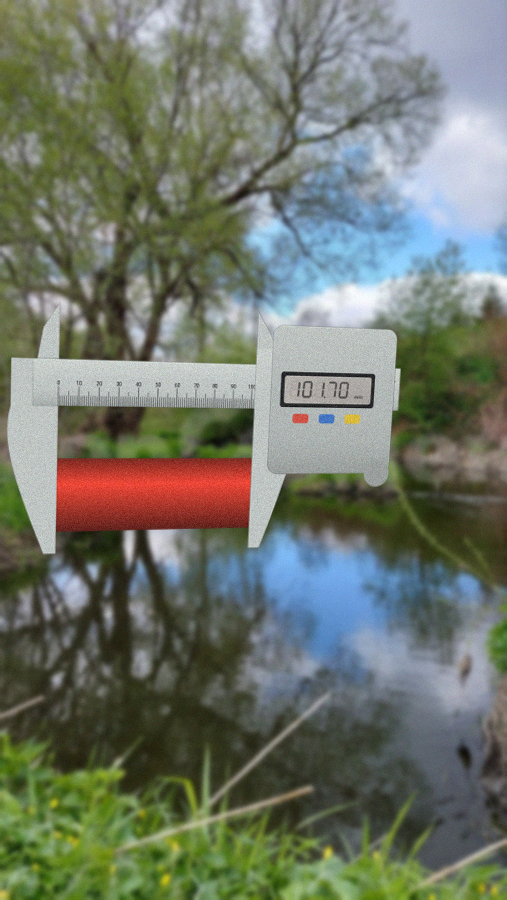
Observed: 101.70 mm
